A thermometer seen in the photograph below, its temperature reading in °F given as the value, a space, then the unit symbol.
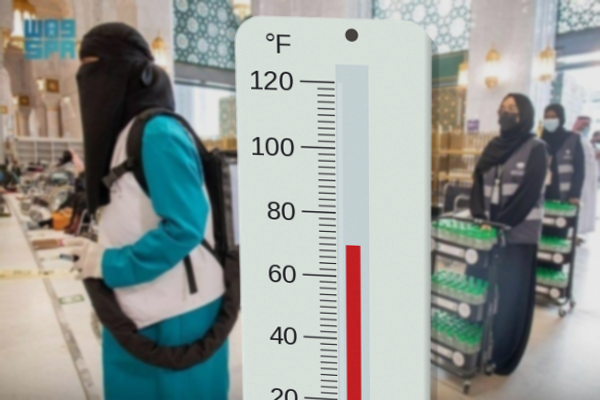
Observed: 70 °F
